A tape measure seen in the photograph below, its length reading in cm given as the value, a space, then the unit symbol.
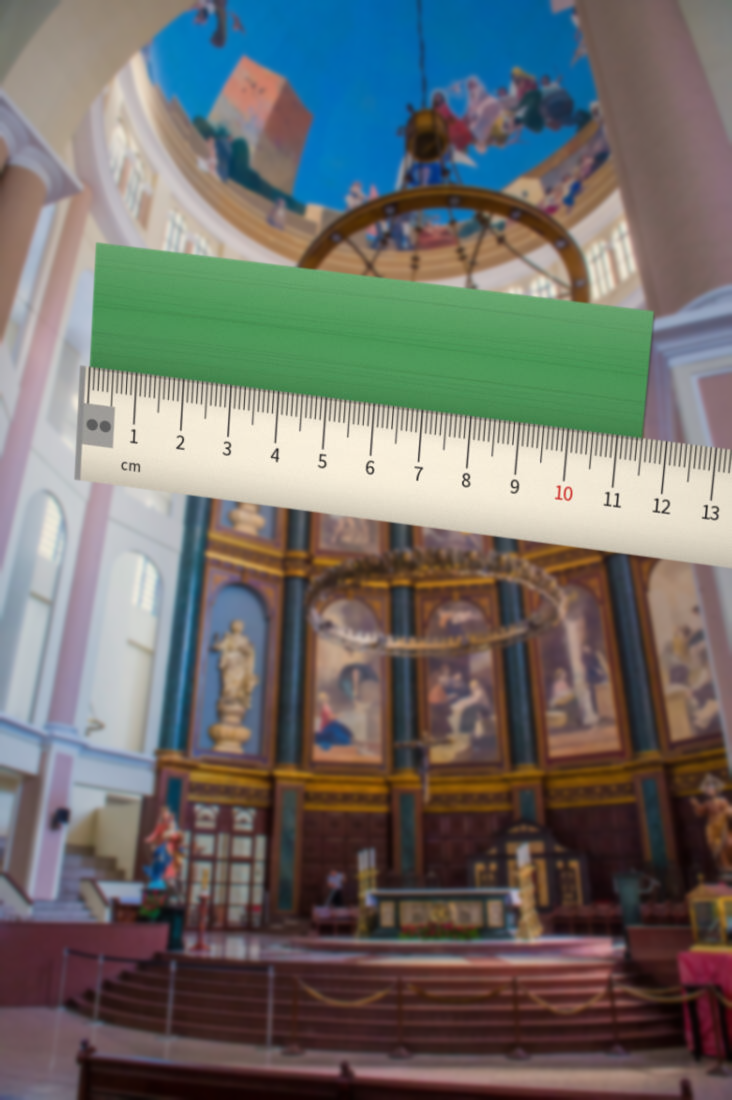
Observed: 11.5 cm
